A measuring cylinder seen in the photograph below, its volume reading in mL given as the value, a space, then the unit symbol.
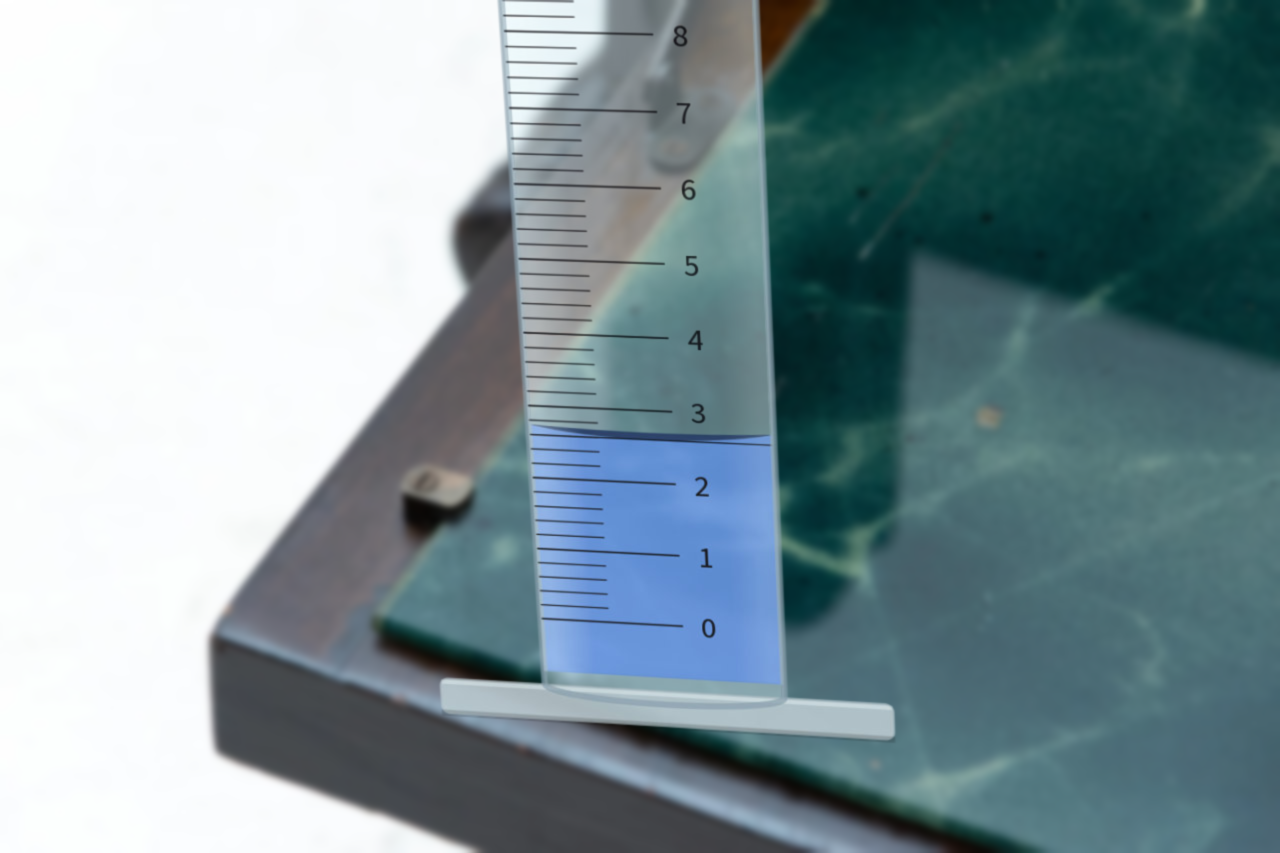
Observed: 2.6 mL
